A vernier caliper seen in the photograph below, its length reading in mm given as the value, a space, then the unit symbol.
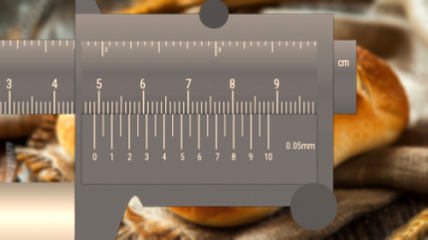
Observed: 49.0 mm
